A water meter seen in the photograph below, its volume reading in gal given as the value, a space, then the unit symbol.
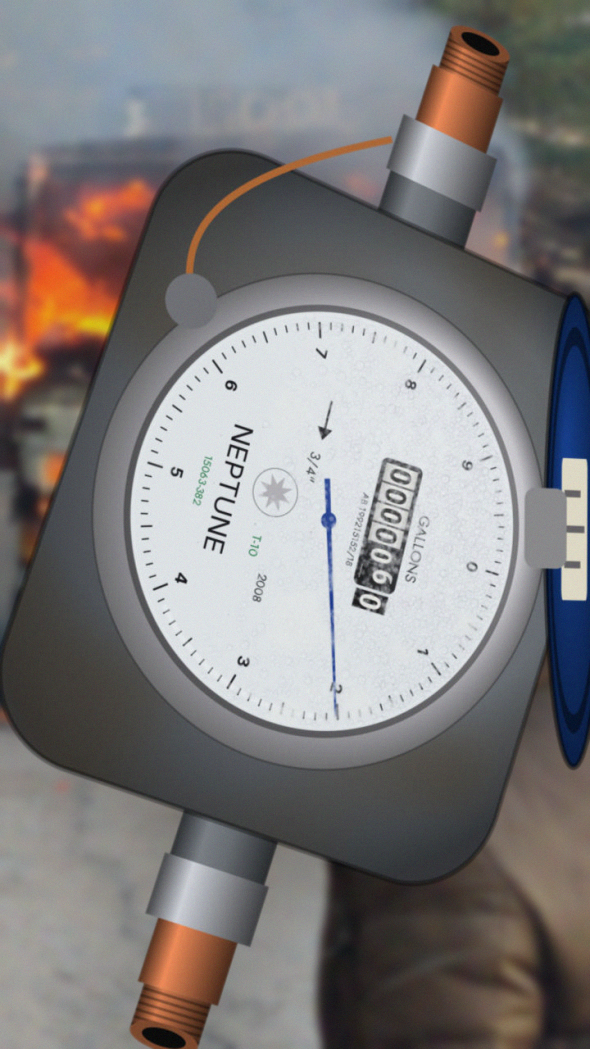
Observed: 62.0 gal
